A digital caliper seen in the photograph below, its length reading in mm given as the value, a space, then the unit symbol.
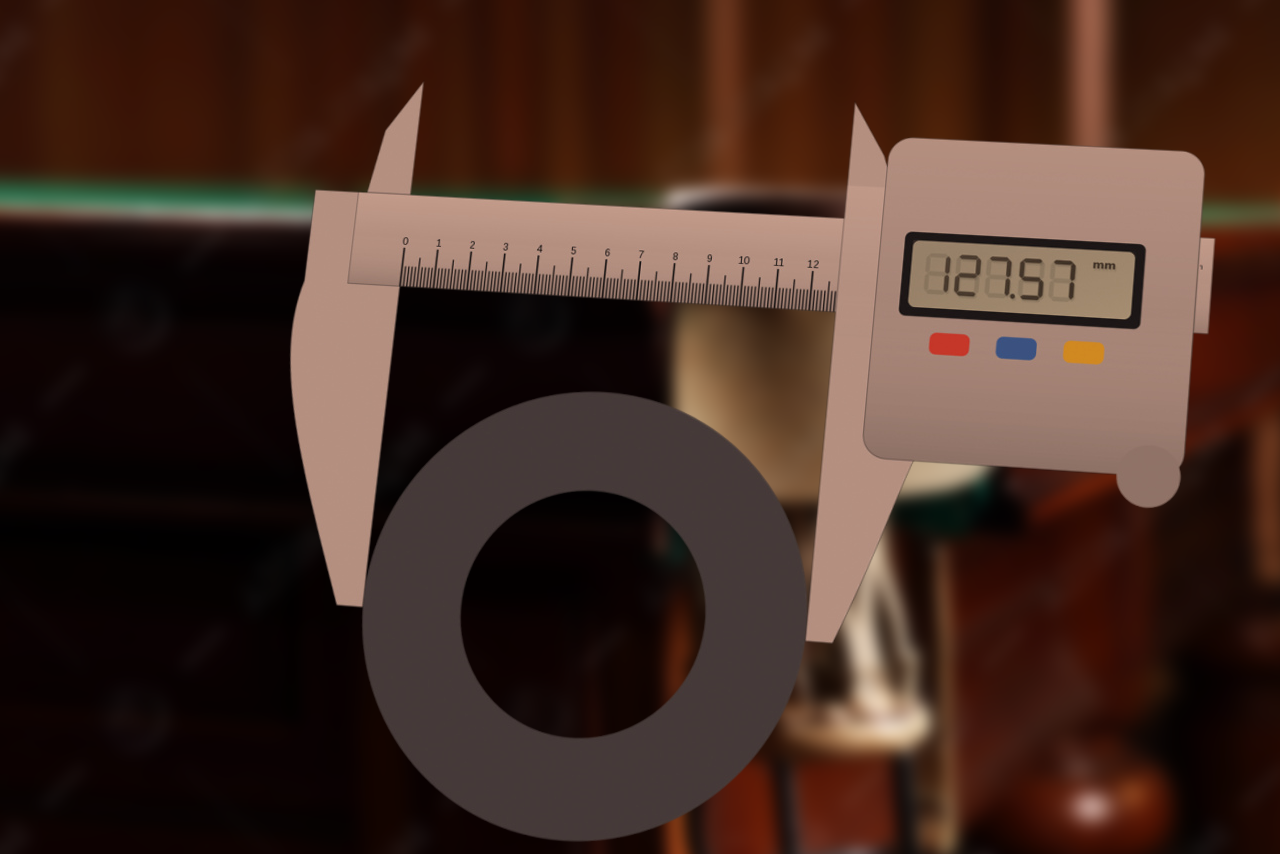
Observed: 127.57 mm
